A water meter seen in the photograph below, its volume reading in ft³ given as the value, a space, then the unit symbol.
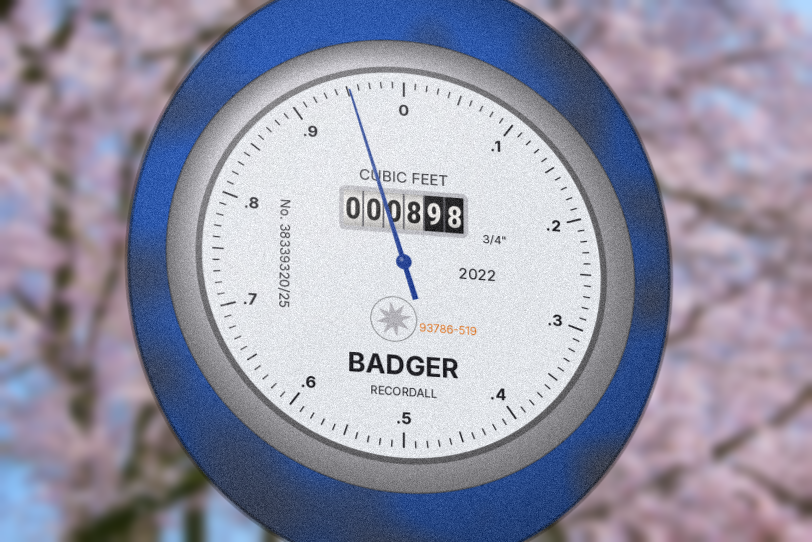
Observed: 897.95 ft³
